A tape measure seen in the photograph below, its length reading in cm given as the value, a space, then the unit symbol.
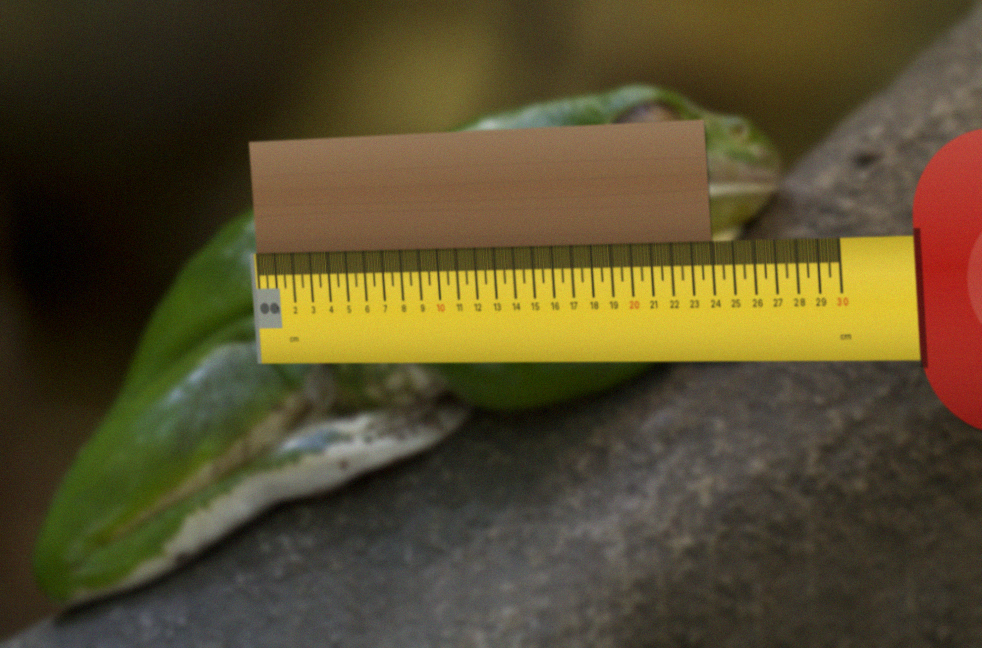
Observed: 24 cm
